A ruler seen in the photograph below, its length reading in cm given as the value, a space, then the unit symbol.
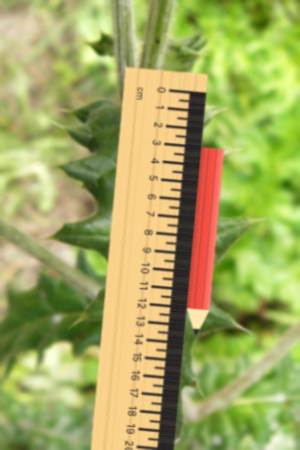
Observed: 10.5 cm
